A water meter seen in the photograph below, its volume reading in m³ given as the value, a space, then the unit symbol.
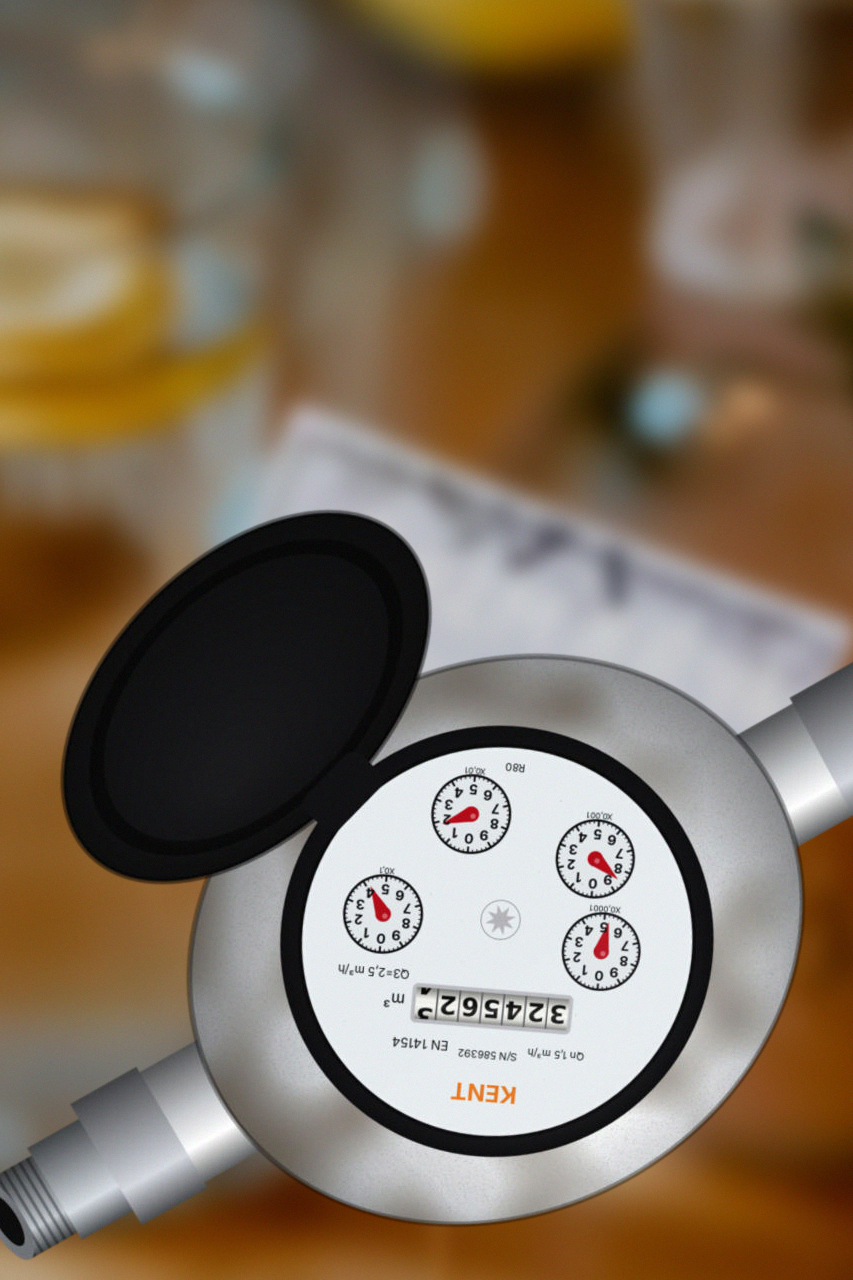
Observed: 3245623.4185 m³
